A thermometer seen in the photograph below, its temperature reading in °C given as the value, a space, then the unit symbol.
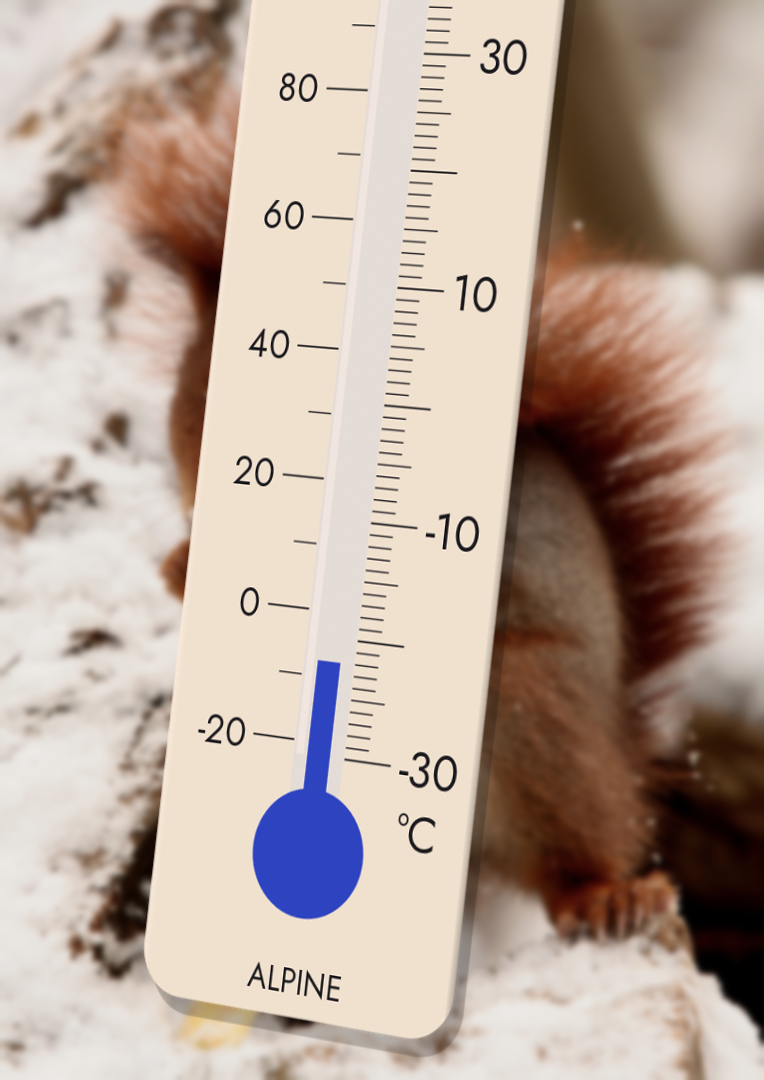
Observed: -22 °C
